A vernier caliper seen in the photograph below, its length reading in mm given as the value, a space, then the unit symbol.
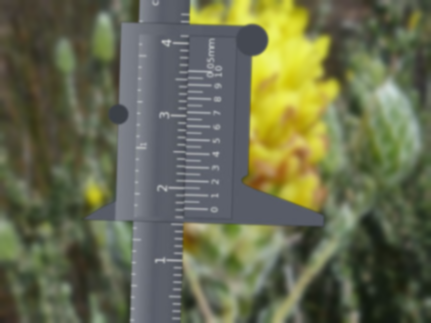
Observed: 17.2 mm
